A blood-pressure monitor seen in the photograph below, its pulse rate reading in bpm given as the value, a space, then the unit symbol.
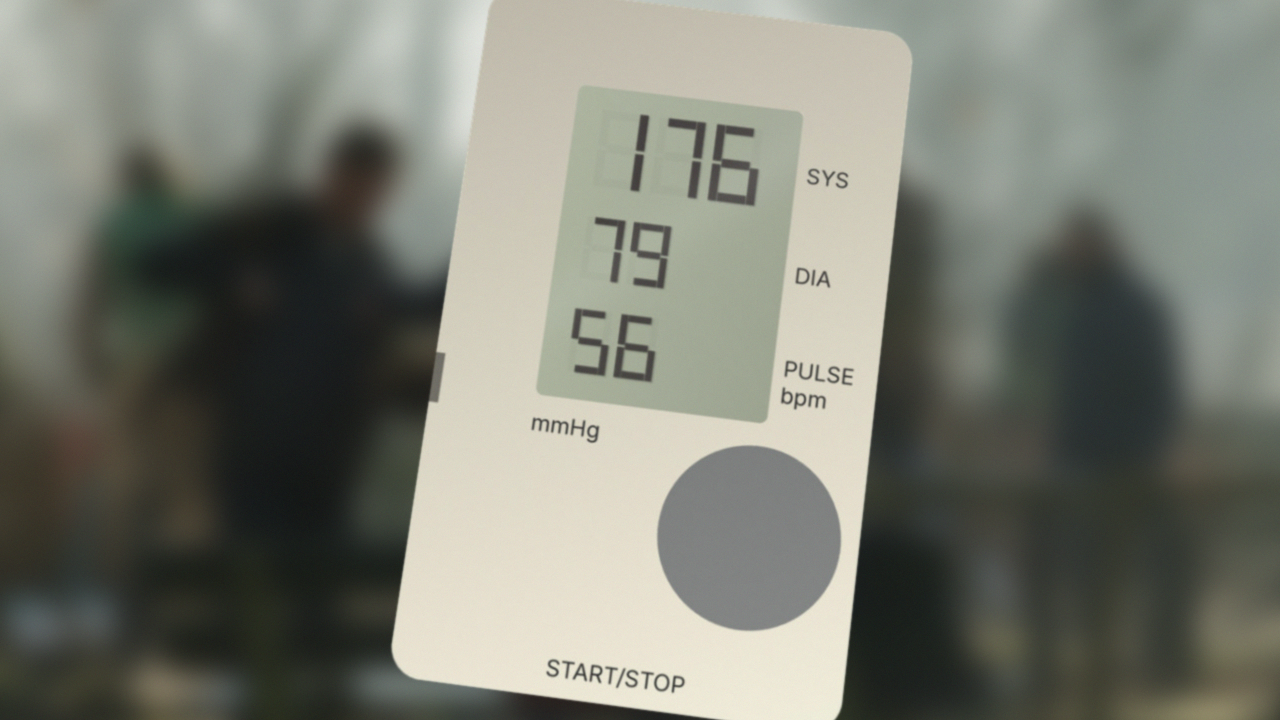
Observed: 56 bpm
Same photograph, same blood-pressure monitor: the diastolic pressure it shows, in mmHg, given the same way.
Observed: 79 mmHg
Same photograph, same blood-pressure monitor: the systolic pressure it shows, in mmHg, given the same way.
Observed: 176 mmHg
